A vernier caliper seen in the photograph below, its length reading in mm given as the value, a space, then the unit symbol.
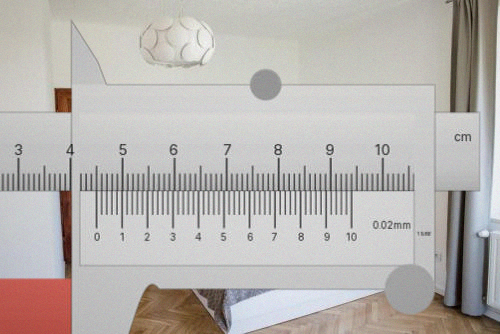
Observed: 45.0 mm
